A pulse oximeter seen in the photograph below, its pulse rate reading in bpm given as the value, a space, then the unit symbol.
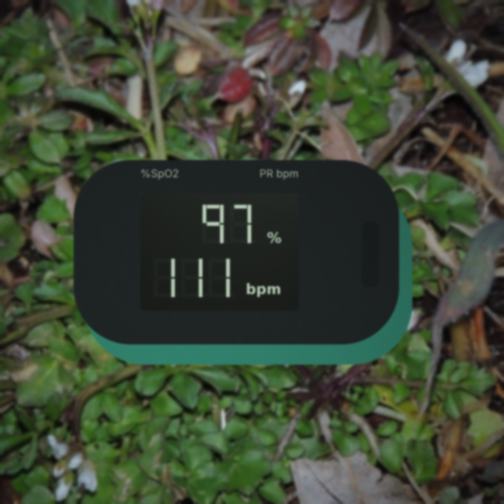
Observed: 111 bpm
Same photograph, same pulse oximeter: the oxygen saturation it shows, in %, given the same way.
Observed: 97 %
